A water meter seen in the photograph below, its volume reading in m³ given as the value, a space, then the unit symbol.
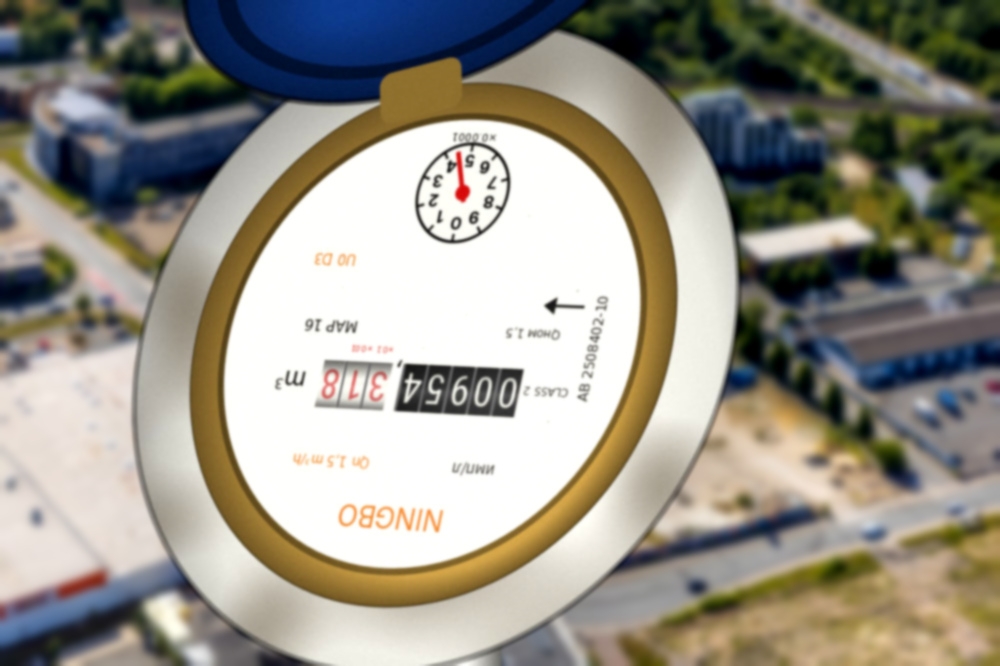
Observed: 954.3184 m³
